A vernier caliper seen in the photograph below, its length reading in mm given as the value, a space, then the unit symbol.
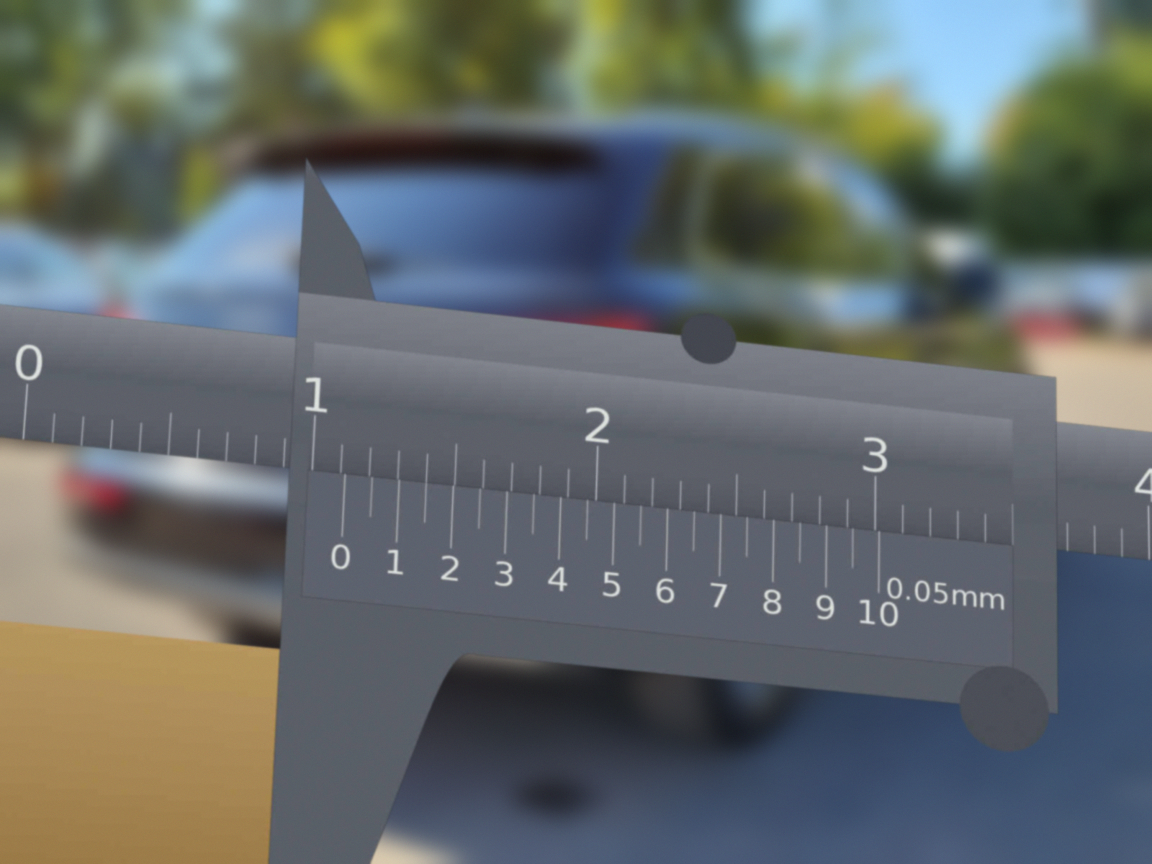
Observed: 11.15 mm
